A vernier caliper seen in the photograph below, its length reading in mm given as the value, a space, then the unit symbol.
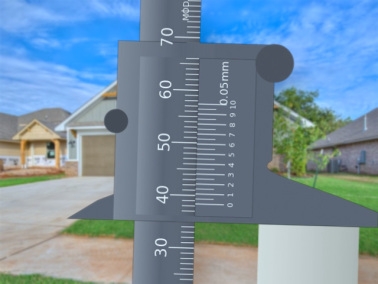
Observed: 38.4 mm
